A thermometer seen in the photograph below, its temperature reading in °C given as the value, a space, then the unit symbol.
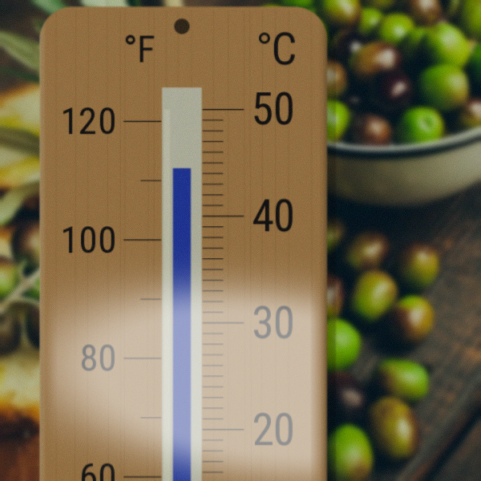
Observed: 44.5 °C
